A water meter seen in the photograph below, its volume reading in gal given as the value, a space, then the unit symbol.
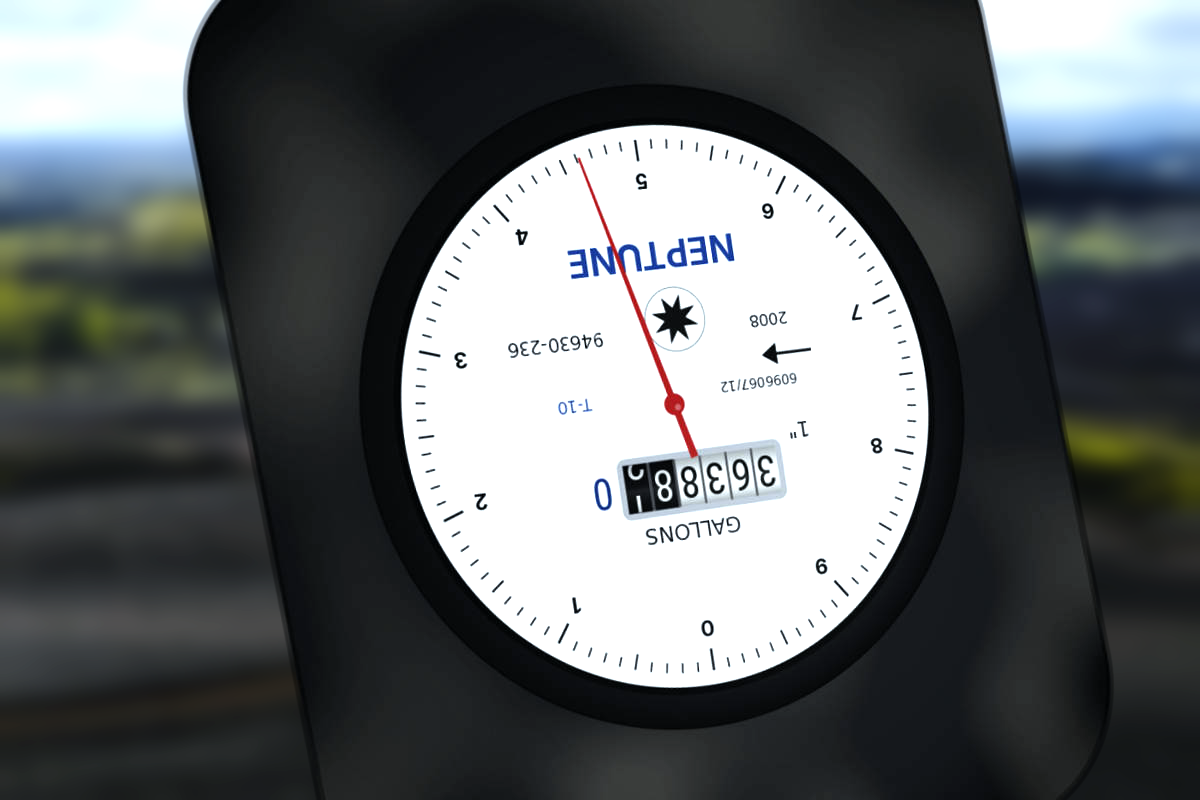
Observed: 3638814.6 gal
